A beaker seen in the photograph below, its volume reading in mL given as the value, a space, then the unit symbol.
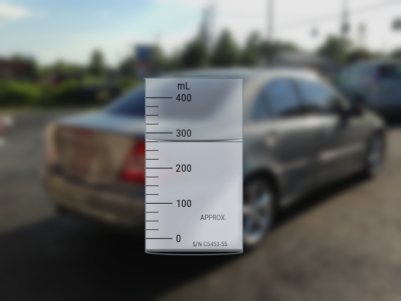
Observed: 275 mL
